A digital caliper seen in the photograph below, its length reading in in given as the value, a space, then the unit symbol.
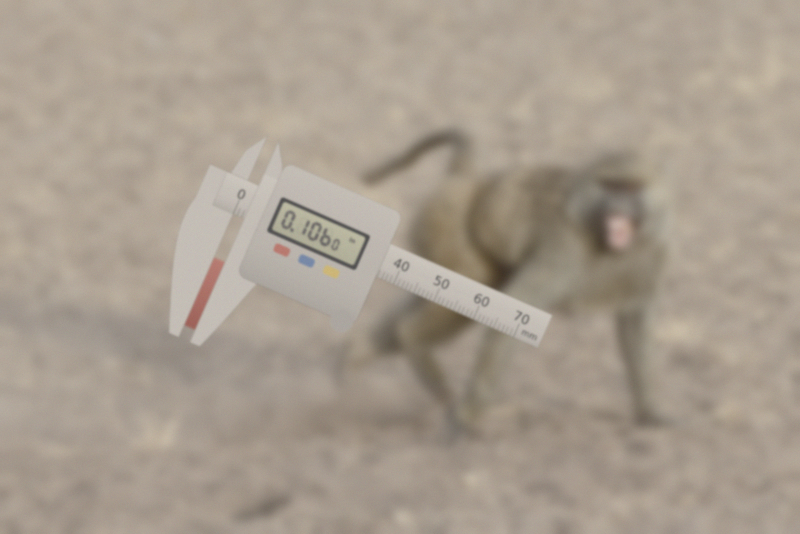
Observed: 0.1060 in
